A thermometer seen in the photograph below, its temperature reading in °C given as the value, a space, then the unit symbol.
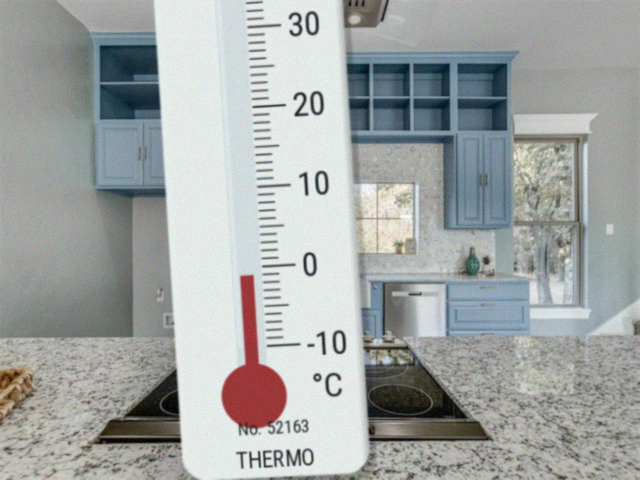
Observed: -1 °C
